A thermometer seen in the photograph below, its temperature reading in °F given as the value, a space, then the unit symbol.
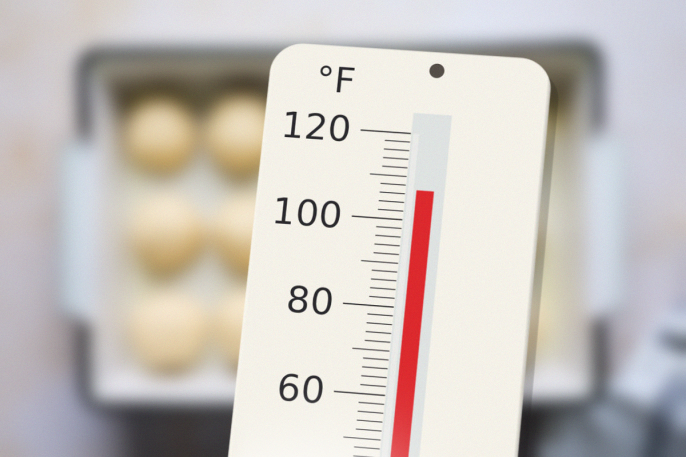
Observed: 107 °F
